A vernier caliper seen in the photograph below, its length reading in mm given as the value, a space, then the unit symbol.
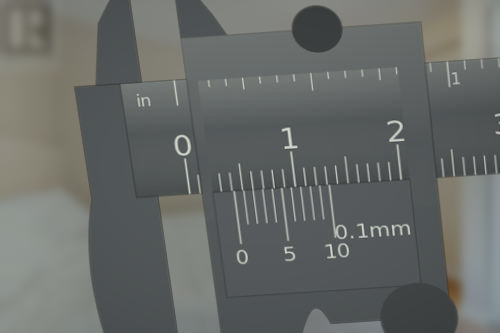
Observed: 4.2 mm
